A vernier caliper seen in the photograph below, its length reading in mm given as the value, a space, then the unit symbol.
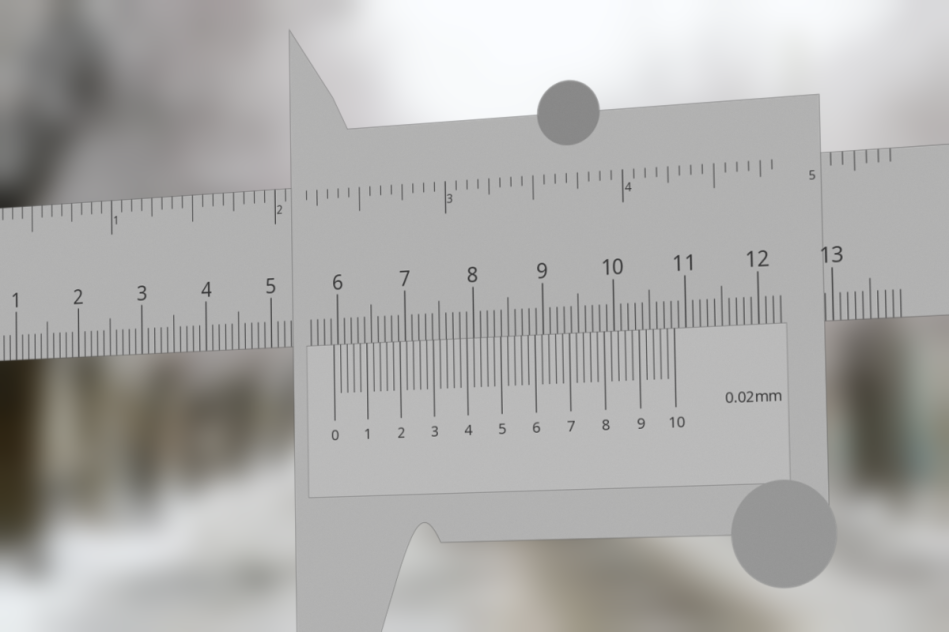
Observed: 59.4 mm
